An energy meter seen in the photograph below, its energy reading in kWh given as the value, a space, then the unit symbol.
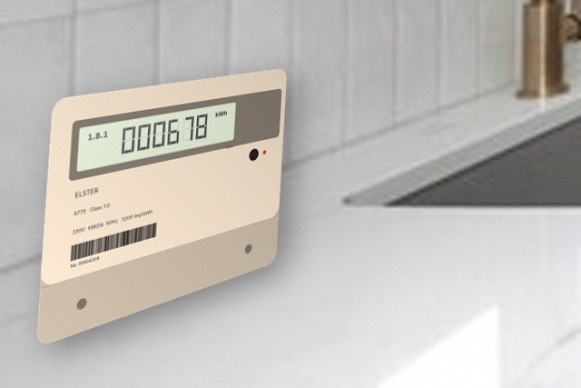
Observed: 678 kWh
